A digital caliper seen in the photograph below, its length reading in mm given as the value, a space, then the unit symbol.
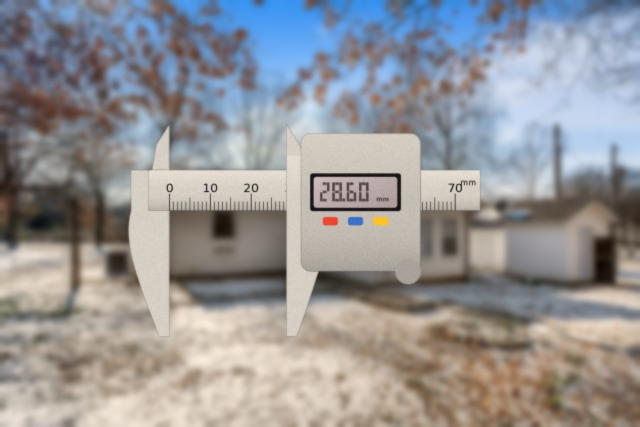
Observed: 28.60 mm
